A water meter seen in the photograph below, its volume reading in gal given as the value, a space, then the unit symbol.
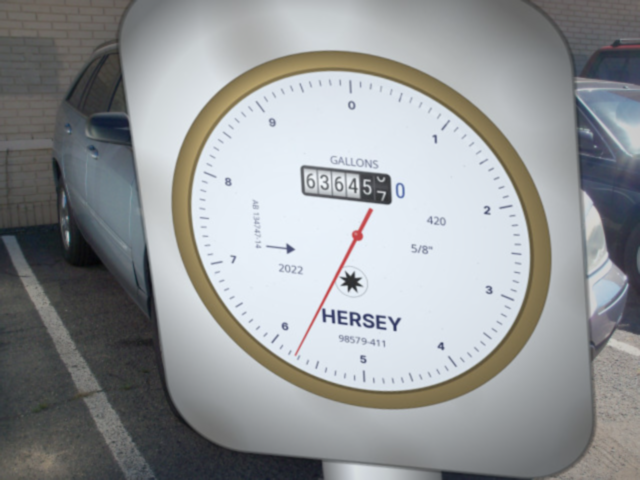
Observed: 6364565.7 gal
